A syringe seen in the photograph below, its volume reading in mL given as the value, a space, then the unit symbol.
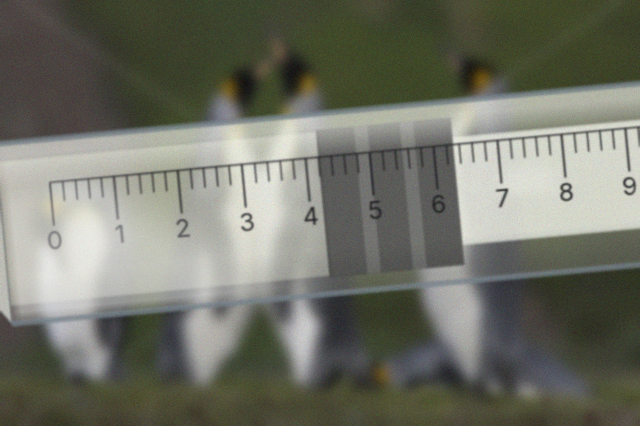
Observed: 4.2 mL
